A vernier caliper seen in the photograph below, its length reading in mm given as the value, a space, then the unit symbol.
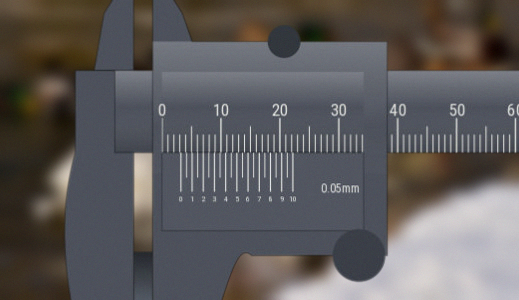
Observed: 3.2 mm
